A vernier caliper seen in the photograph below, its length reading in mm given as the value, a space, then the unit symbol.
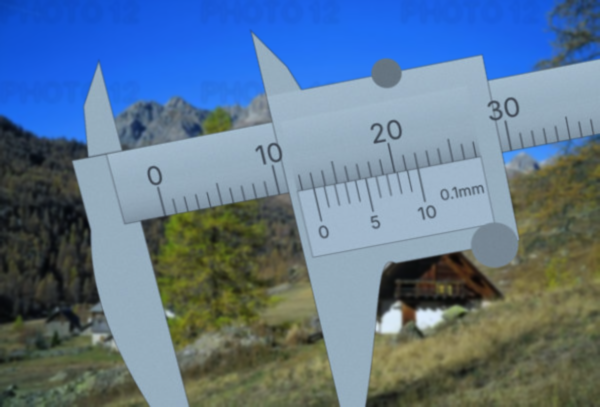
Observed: 13.0 mm
